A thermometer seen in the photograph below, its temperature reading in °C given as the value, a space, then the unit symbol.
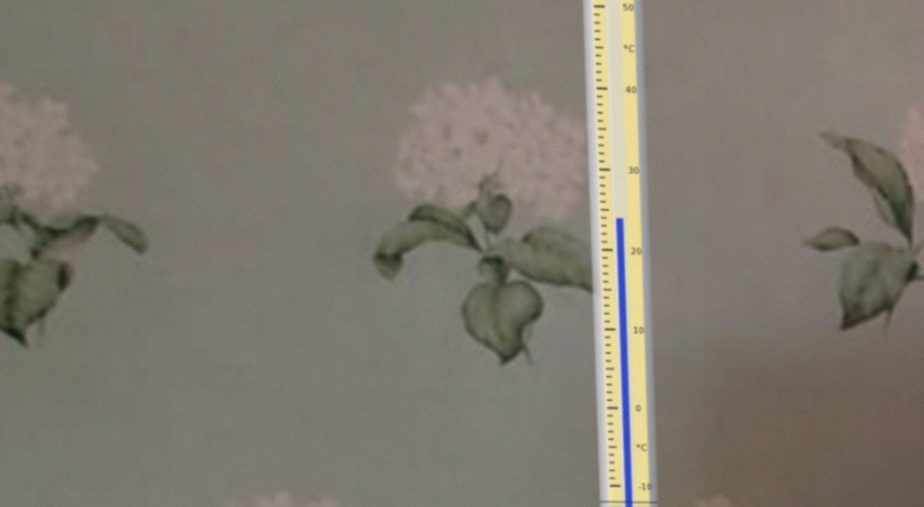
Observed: 24 °C
